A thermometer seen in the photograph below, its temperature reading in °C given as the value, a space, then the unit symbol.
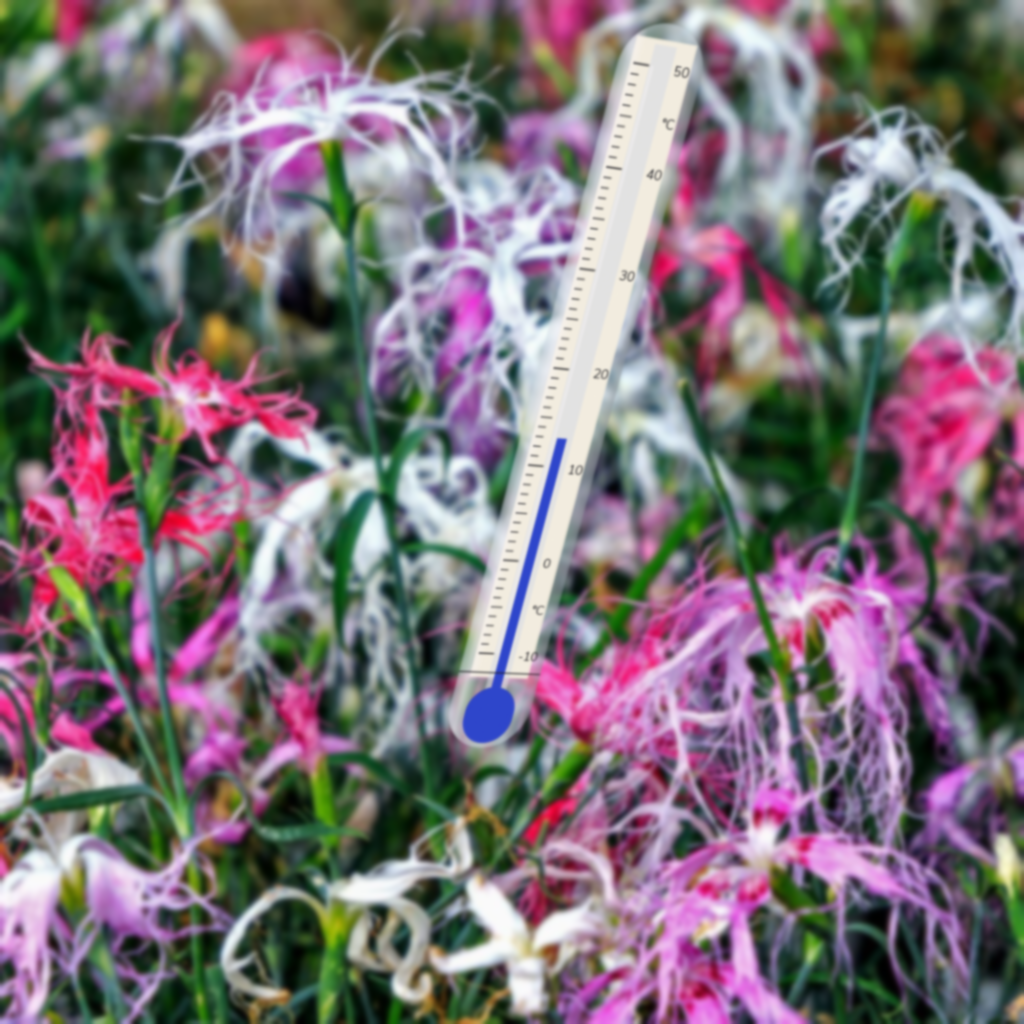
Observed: 13 °C
